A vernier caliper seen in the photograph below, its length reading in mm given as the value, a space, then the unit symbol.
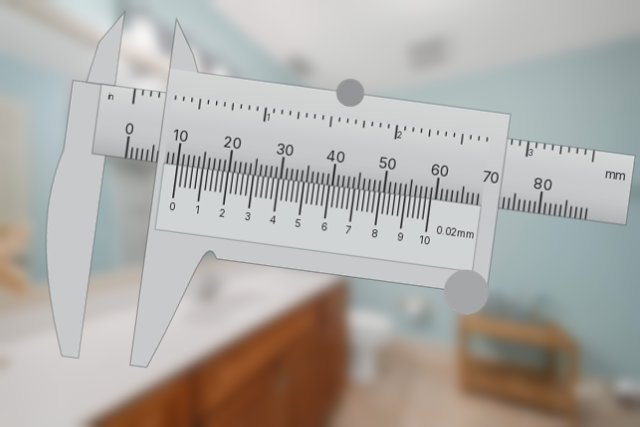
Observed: 10.0 mm
